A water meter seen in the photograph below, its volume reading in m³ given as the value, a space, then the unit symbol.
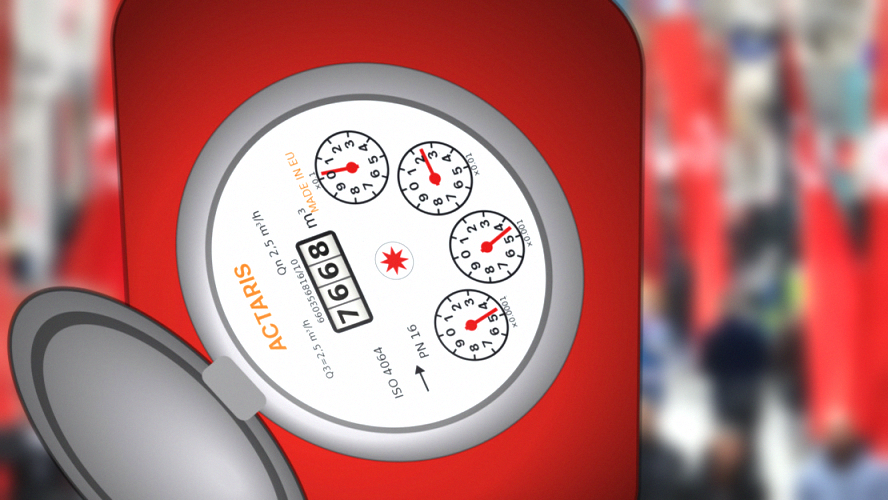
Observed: 7668.0244 m³
